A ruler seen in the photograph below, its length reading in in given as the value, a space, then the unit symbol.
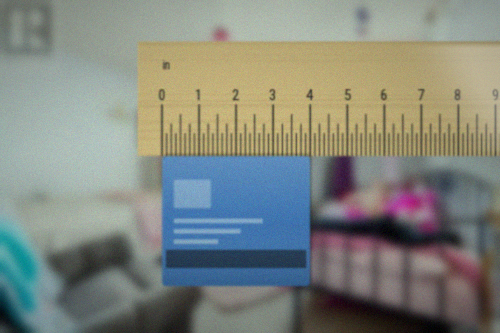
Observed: 4 in
